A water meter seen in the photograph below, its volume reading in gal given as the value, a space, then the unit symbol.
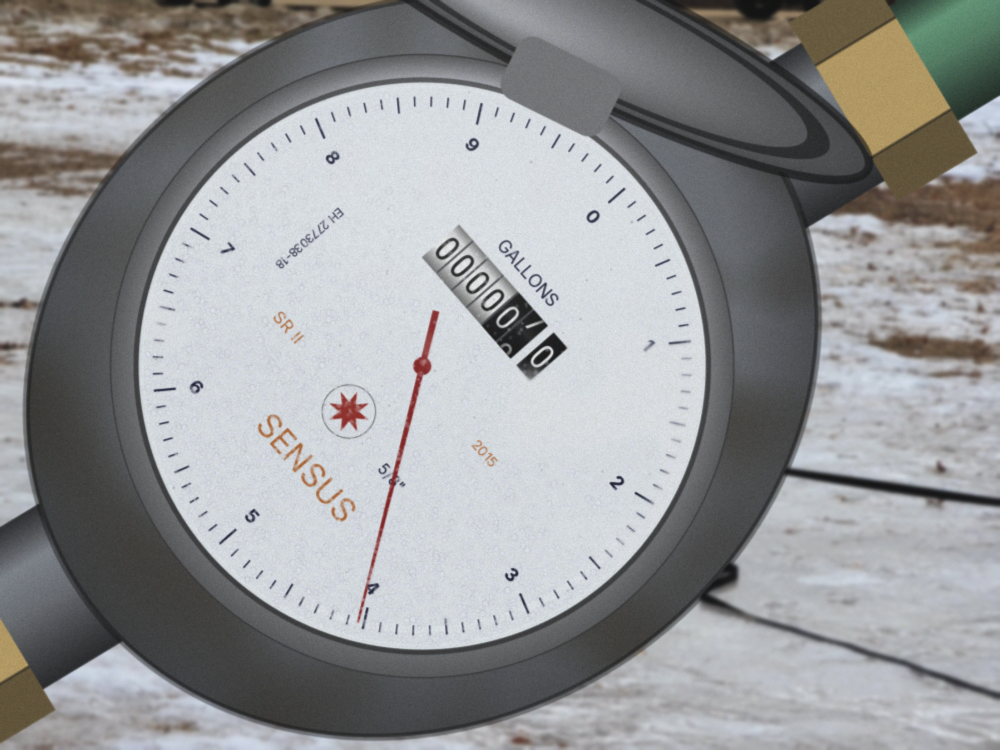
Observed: 74.0 gal
